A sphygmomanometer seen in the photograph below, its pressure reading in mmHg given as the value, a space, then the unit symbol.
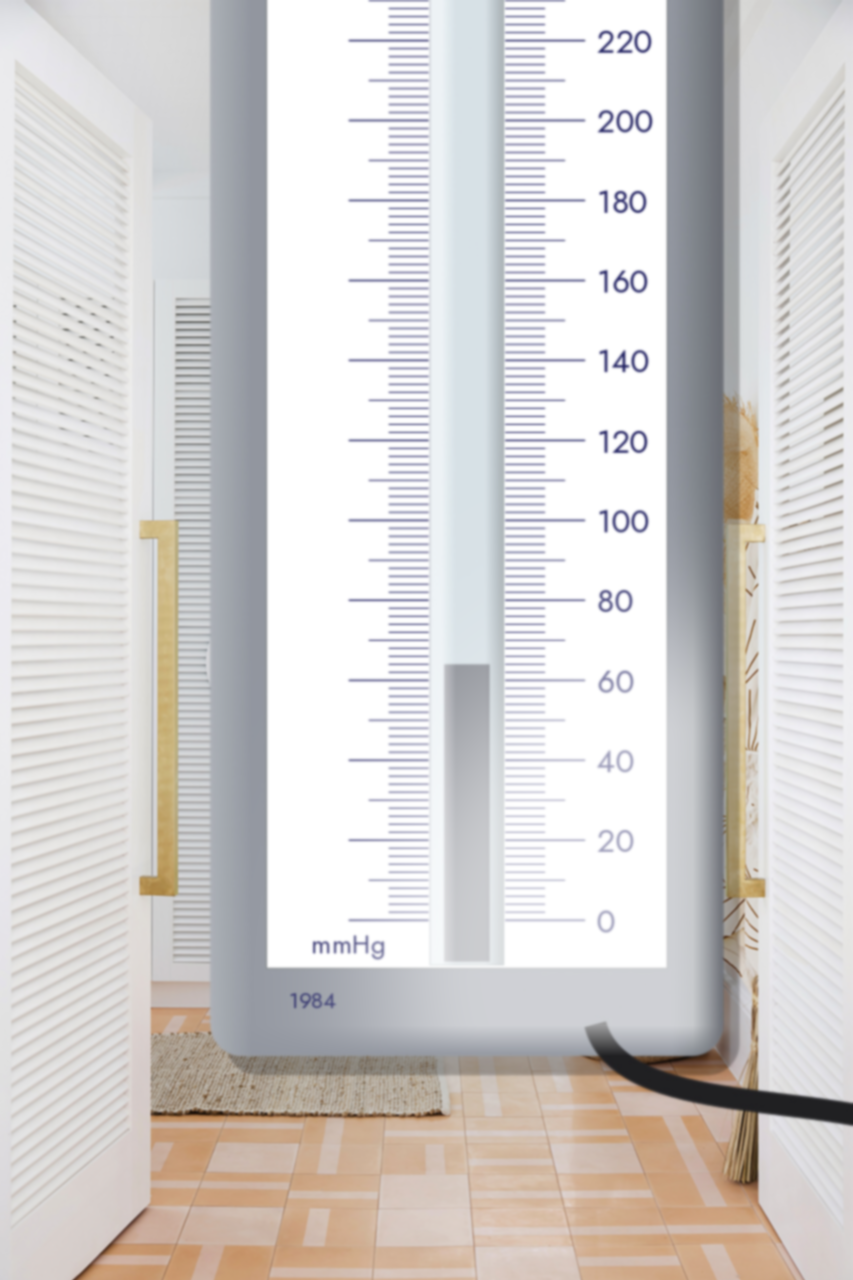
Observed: 64 mmHg
